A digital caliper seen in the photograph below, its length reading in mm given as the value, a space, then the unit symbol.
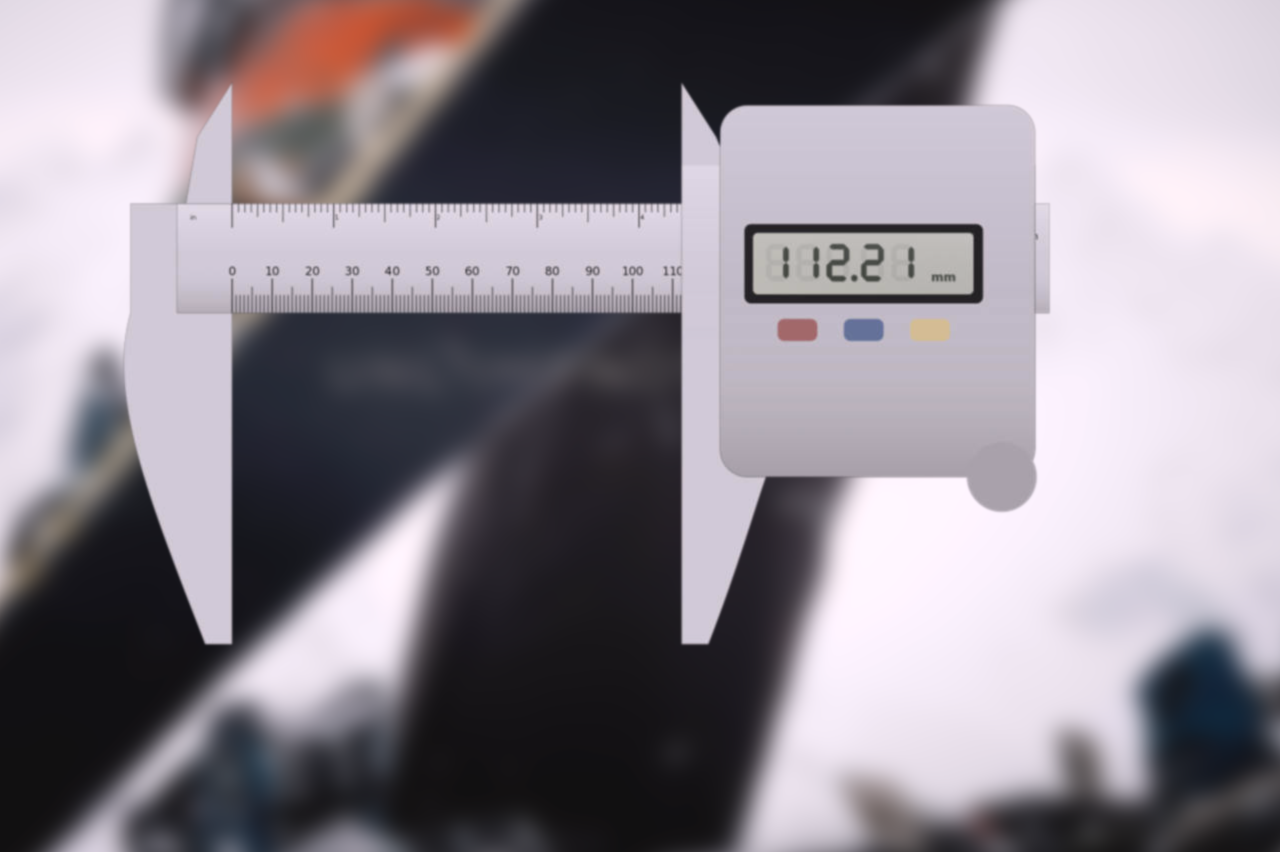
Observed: 112.21 mm
